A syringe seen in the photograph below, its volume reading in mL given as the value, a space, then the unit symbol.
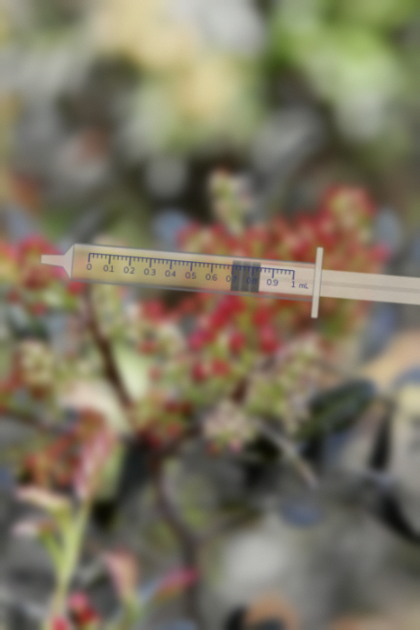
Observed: 0.7 mL
